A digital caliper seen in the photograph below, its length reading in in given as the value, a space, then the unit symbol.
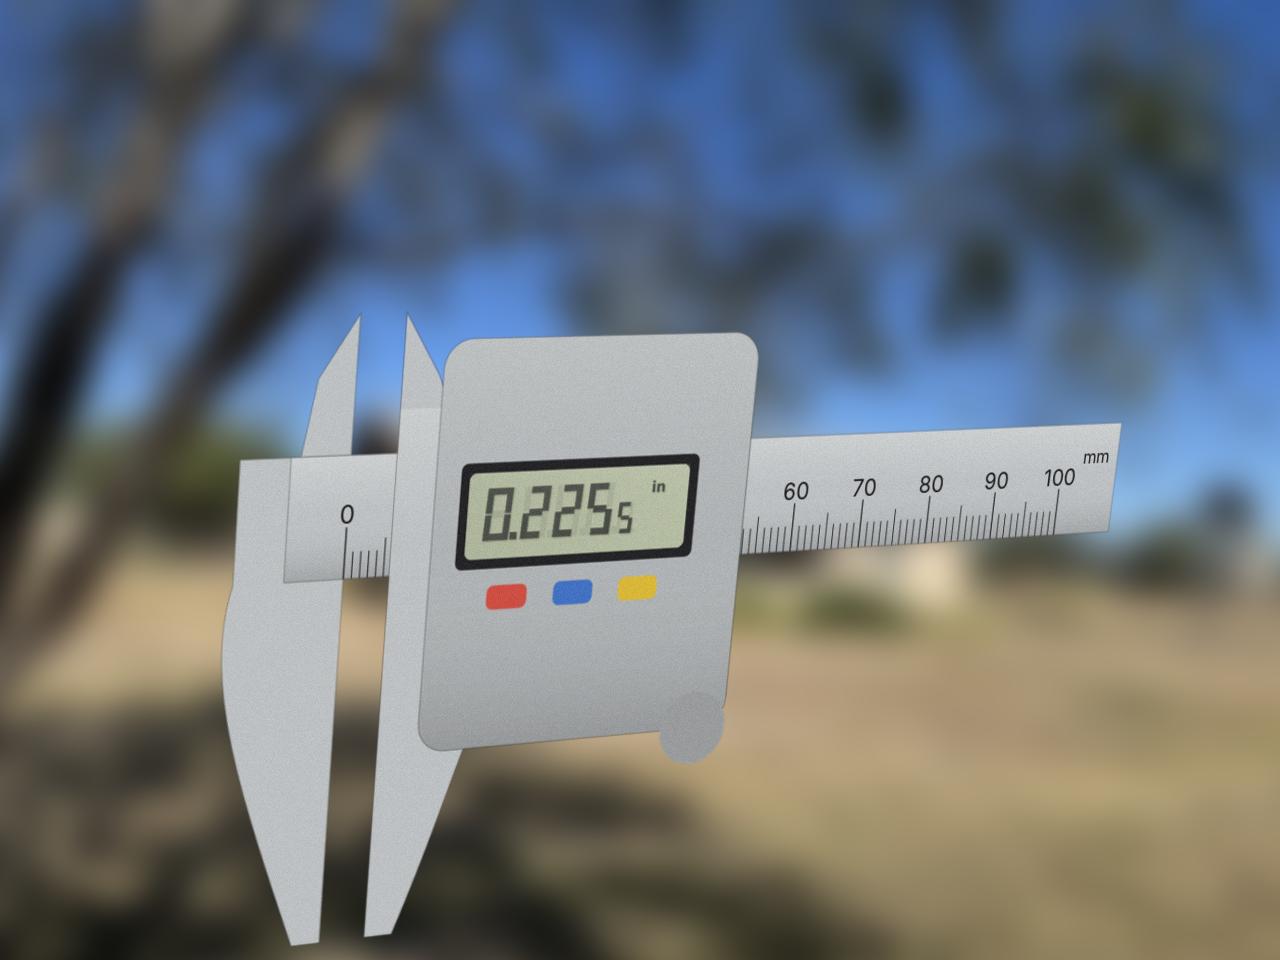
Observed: 0.2255 in
